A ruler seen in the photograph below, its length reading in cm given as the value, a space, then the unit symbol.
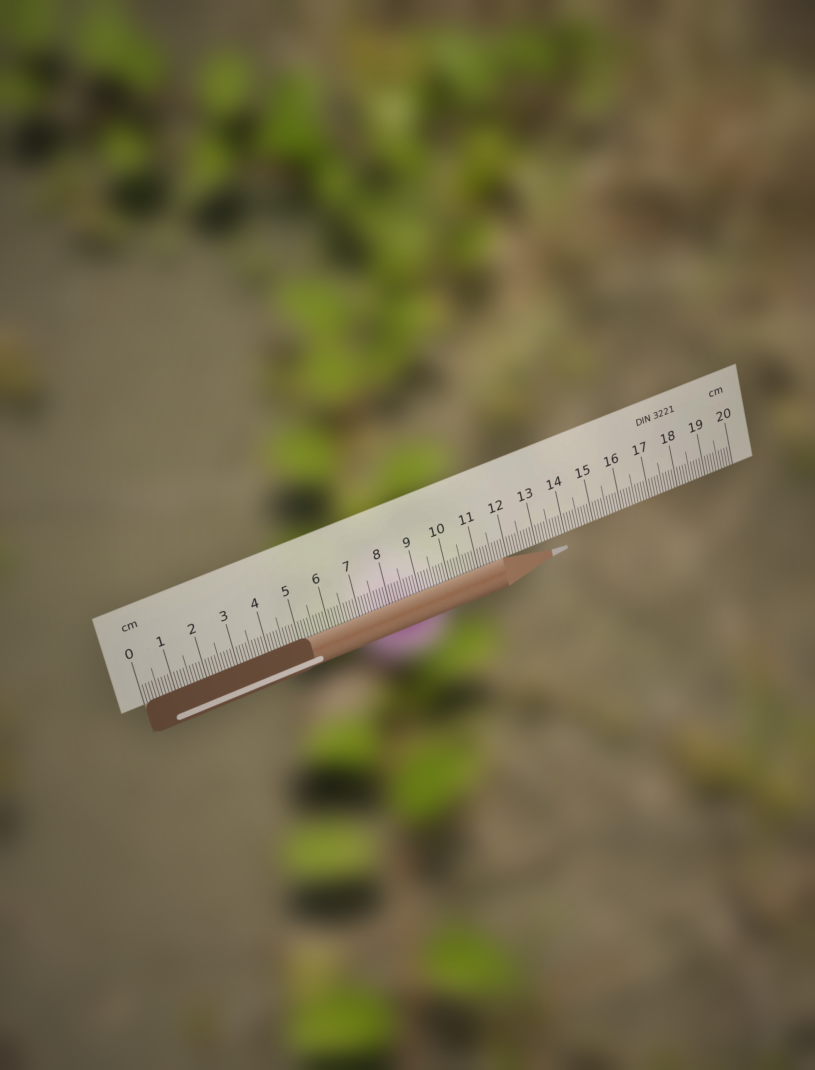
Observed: 14 cm
